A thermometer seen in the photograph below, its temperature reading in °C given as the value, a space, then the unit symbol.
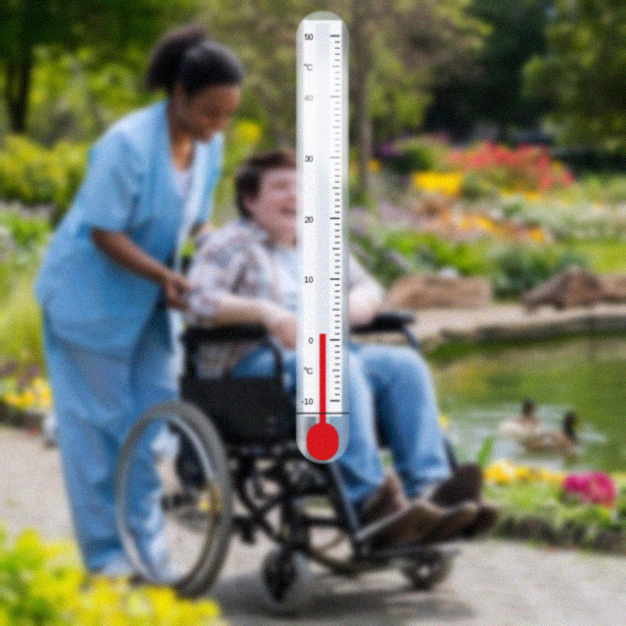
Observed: 1 °C
